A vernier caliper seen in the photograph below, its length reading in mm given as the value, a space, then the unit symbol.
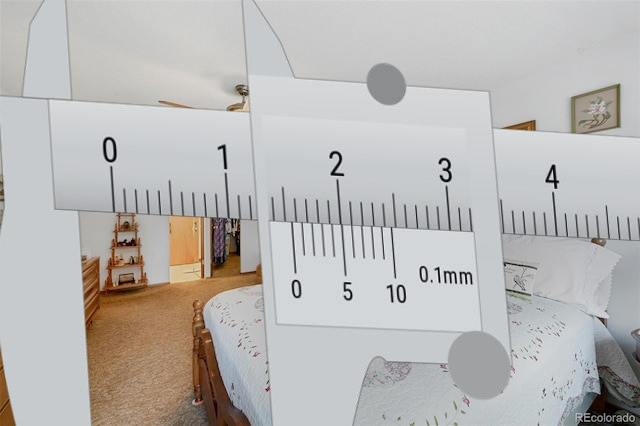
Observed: 15.6 mm
